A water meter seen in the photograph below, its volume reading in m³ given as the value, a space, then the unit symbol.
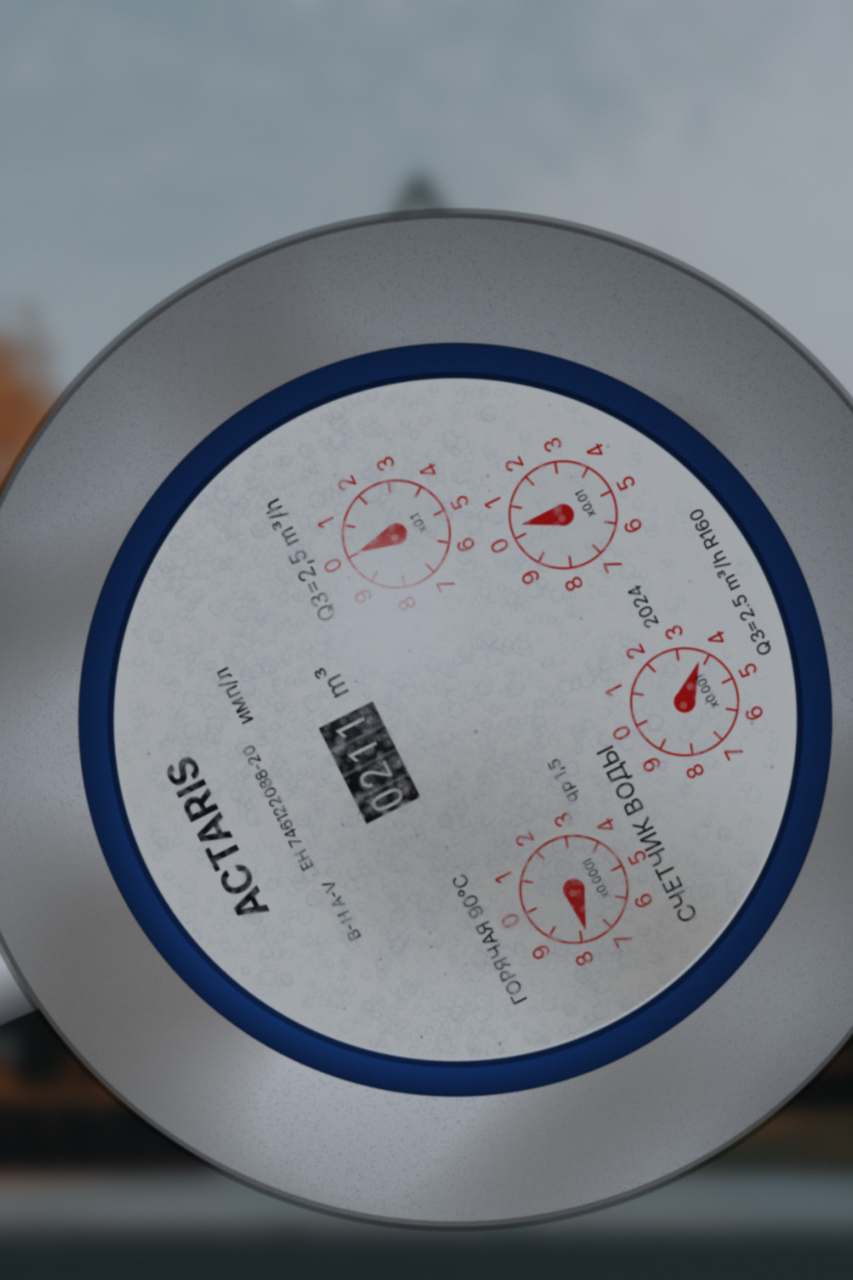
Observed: 211.0037 m³
